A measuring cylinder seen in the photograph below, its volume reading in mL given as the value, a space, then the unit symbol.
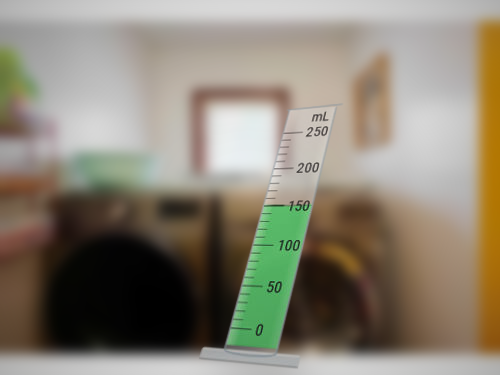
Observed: 150 mL
